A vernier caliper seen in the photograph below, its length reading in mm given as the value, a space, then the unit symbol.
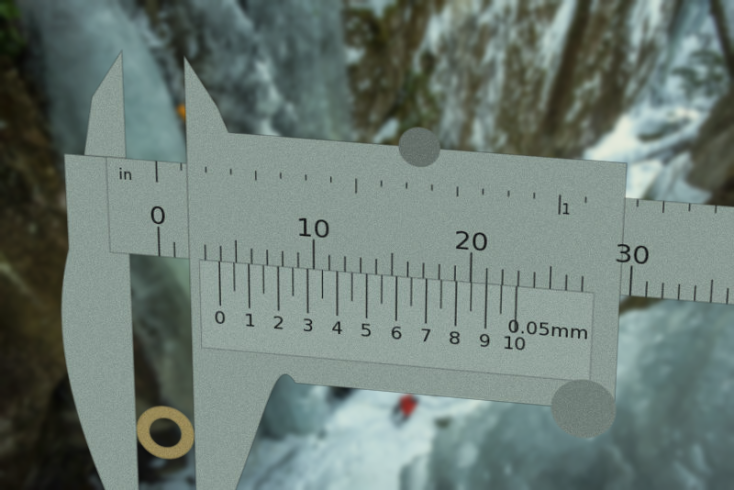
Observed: 3.9 mm
